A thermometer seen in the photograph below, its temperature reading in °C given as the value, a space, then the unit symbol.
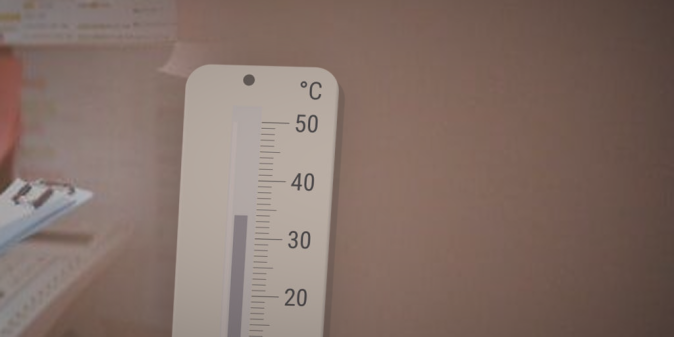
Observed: 34 °C
